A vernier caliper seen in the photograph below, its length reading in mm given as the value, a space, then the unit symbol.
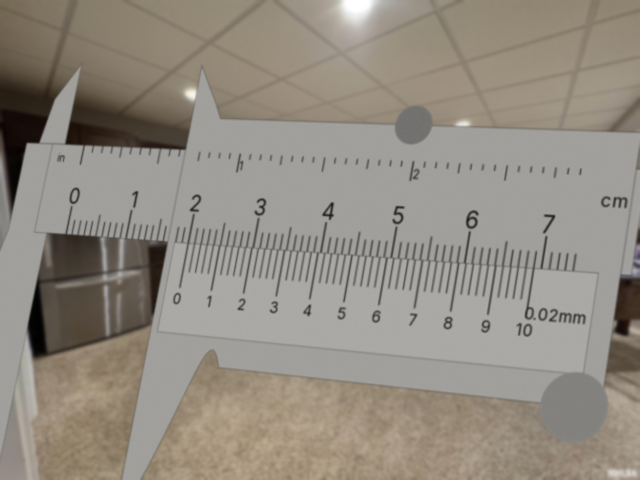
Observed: 20.0 mm
